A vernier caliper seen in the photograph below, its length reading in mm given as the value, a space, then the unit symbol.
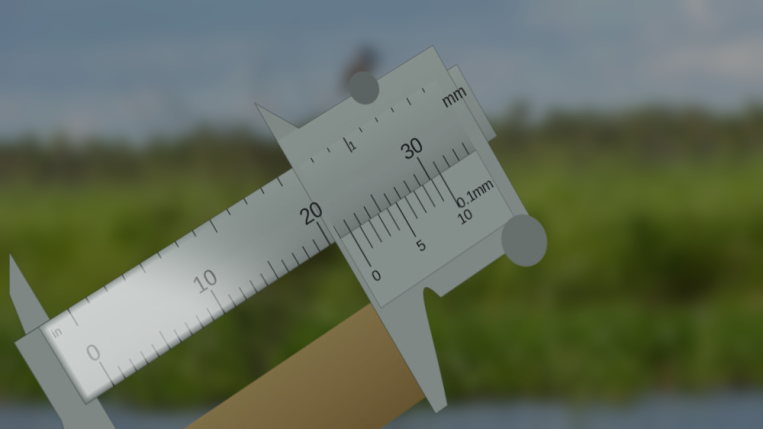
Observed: 22.0 mm
